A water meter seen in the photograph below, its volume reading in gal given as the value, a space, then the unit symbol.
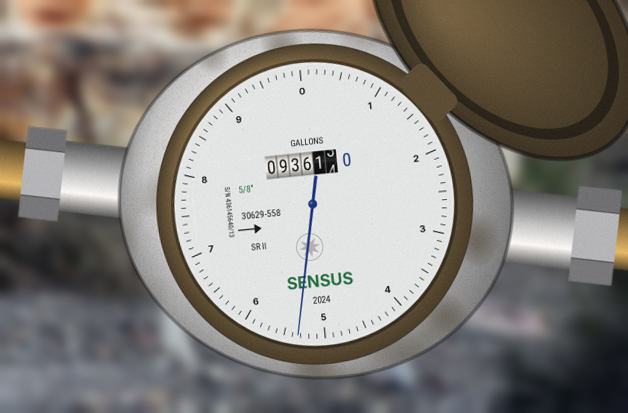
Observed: 936135.3 gal
